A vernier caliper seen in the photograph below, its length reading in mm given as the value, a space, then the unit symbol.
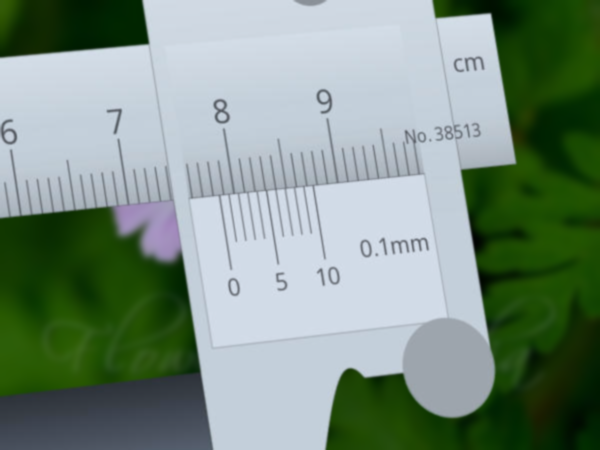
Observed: 78.6 mm
